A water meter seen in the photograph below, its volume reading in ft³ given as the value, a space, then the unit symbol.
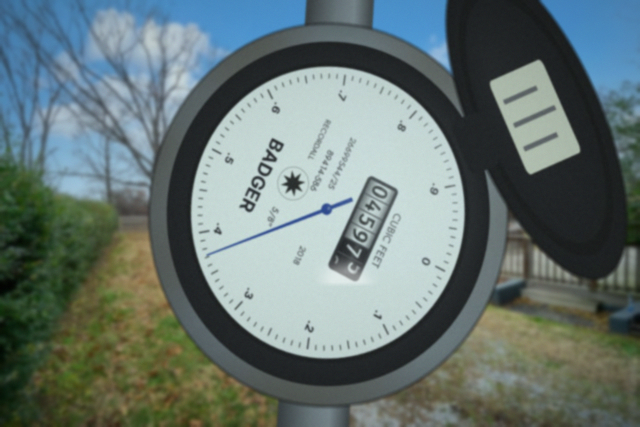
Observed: 45975.37 ft³
